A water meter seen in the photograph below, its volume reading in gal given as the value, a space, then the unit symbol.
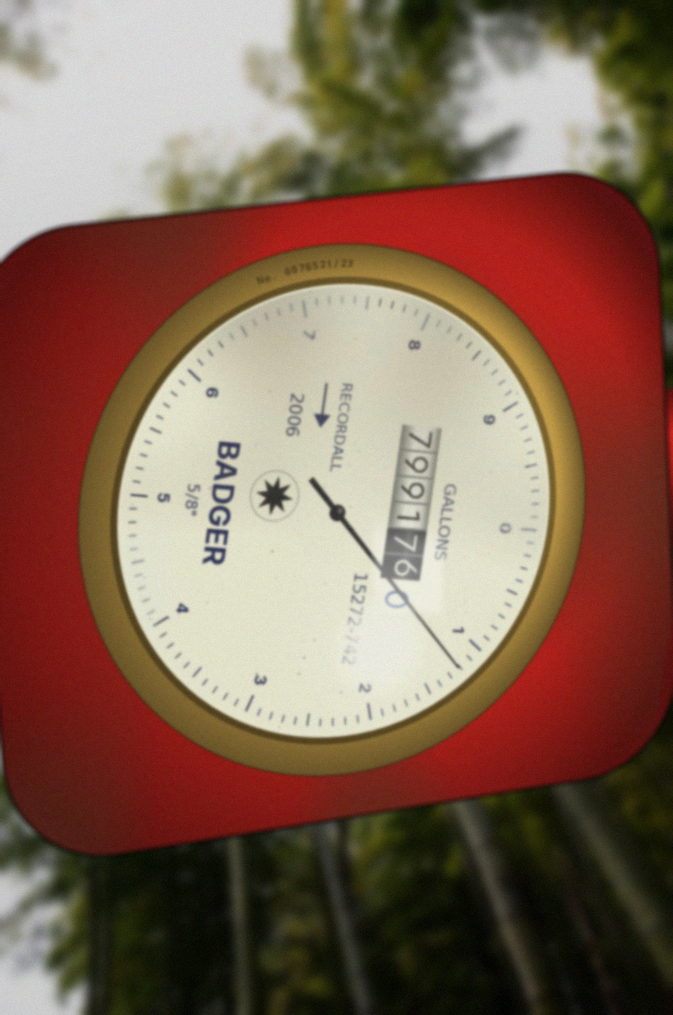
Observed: 7991761.2 gal
